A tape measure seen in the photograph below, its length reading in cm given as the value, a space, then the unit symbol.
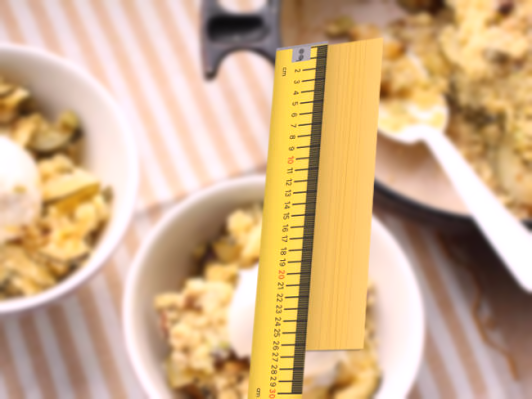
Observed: 26.5 cm
